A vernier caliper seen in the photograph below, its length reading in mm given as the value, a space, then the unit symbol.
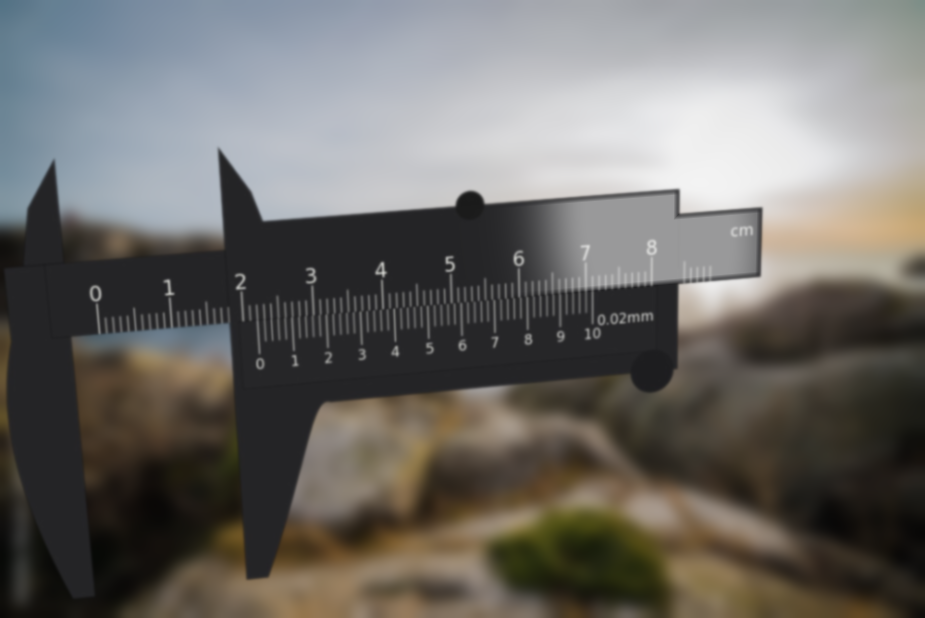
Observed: 22.0 mm
